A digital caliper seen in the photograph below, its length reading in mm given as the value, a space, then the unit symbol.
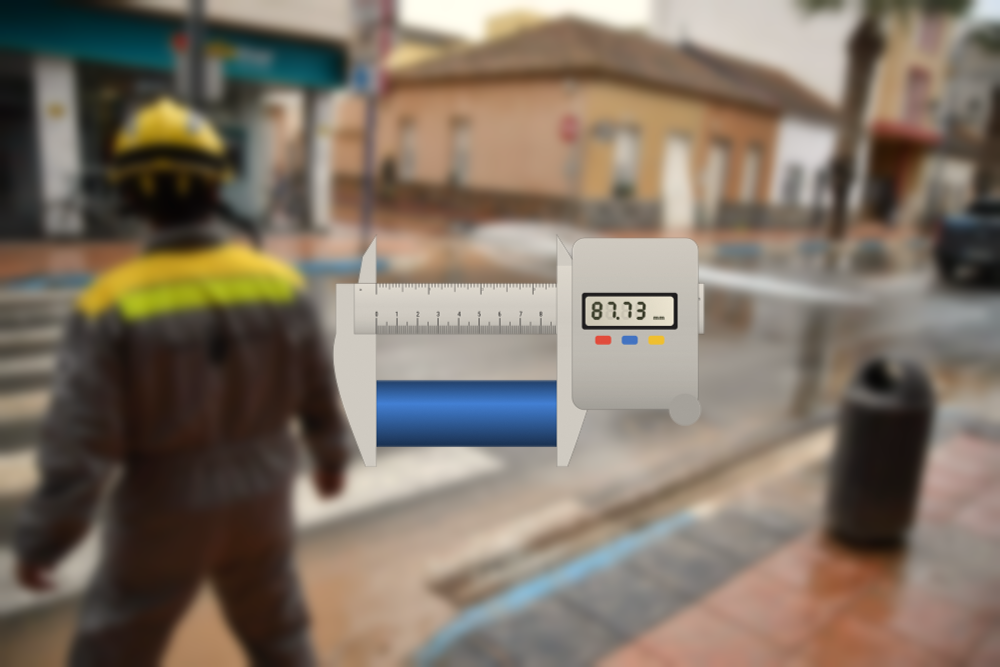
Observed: 87.73 mm
